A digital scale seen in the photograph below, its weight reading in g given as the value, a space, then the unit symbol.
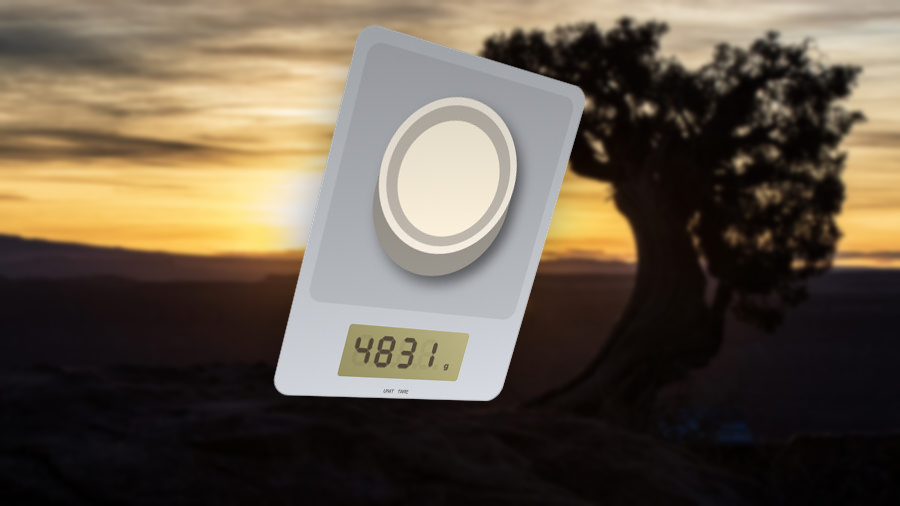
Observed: 4831 g
